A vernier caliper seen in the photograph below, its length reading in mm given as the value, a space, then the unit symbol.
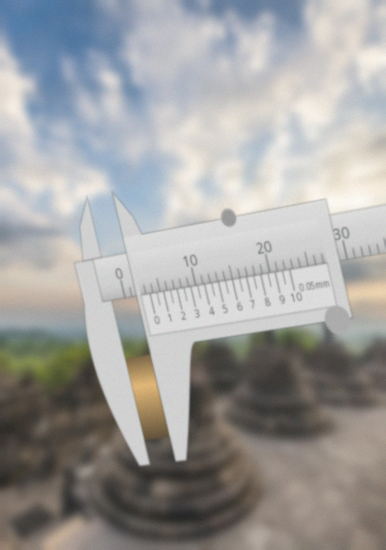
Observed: 3.6 mm
